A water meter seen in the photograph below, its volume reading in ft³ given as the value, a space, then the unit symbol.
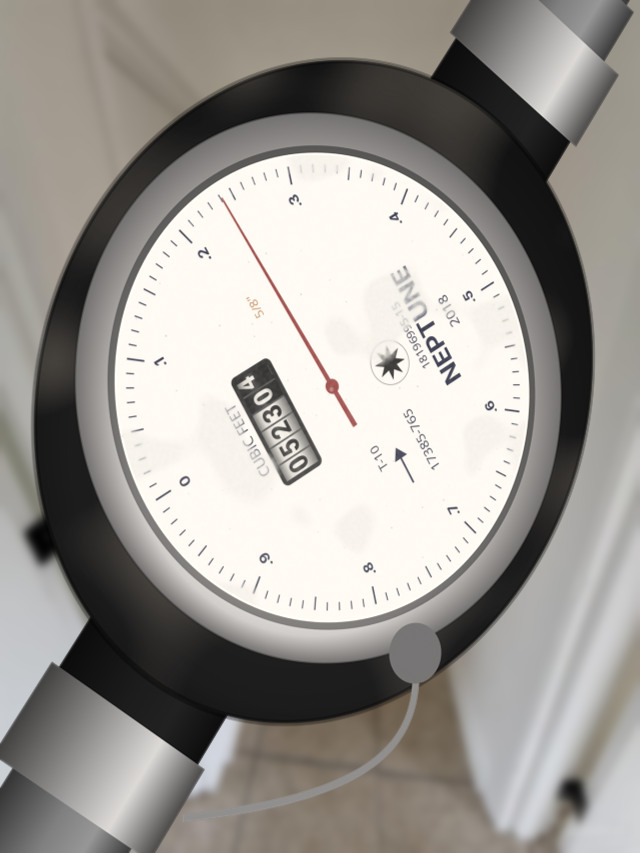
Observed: 52304.24 ft³
